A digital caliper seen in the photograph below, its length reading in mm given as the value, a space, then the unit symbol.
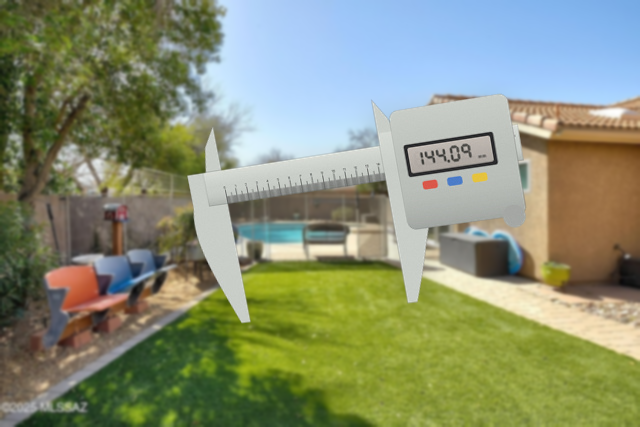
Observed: 144.09 mm
